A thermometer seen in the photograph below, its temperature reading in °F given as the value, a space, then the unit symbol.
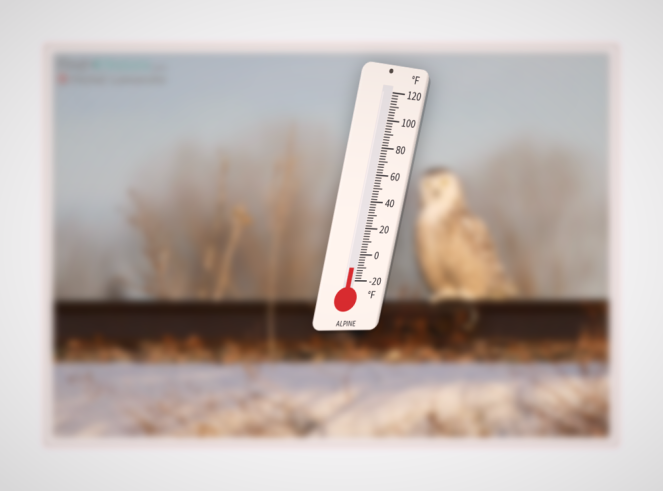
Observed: -10 °F
